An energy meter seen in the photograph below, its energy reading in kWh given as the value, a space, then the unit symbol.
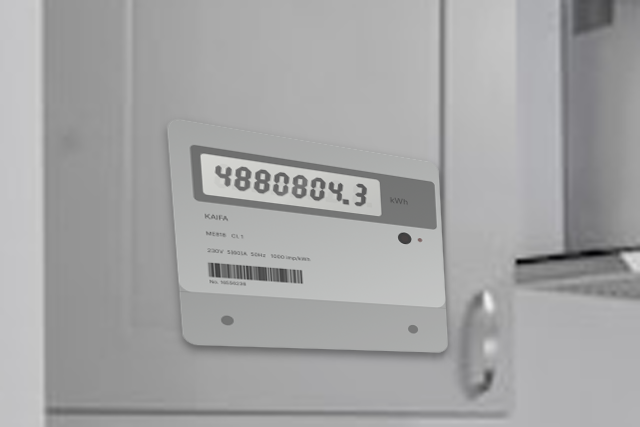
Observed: 4880804.3 kWh
